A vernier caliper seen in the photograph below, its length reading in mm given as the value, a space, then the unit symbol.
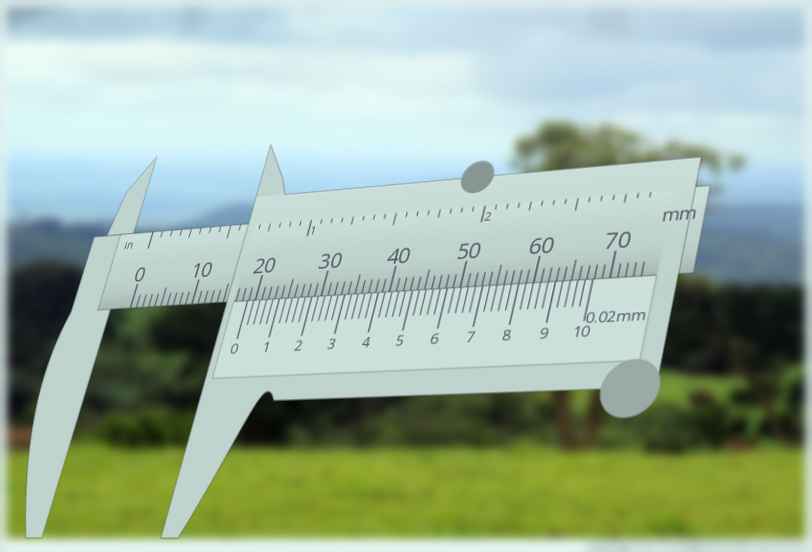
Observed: 18.8 mm
